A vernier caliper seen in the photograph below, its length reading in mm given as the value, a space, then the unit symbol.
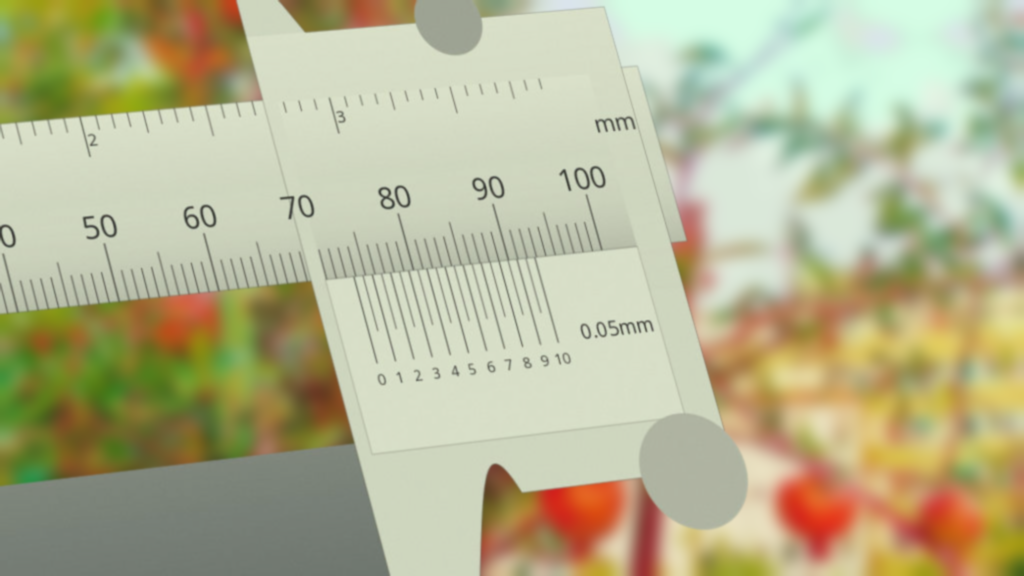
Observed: 73.8 mm
